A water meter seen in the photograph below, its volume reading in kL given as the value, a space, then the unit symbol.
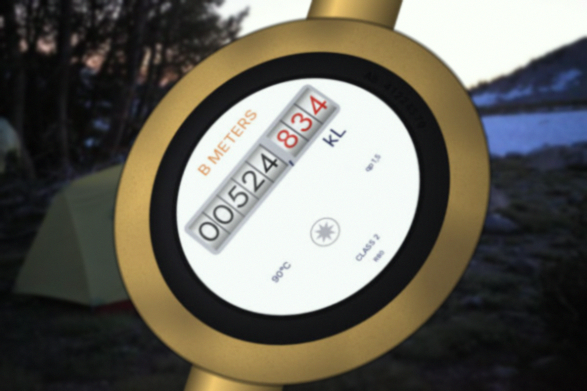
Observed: 524.834 kL
